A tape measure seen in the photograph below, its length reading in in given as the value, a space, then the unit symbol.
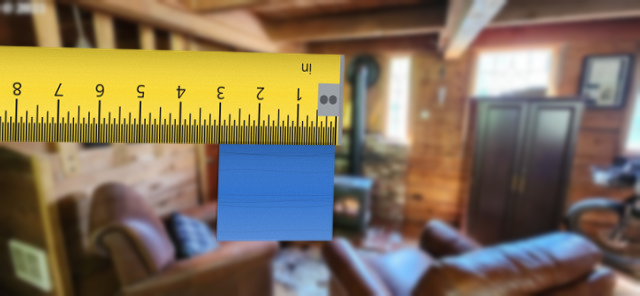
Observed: 3 in
